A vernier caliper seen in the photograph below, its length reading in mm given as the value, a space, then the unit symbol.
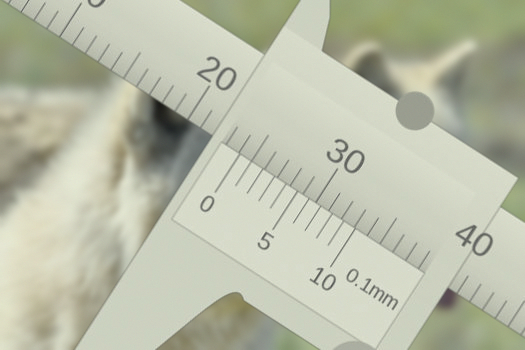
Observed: 24.1 mm
